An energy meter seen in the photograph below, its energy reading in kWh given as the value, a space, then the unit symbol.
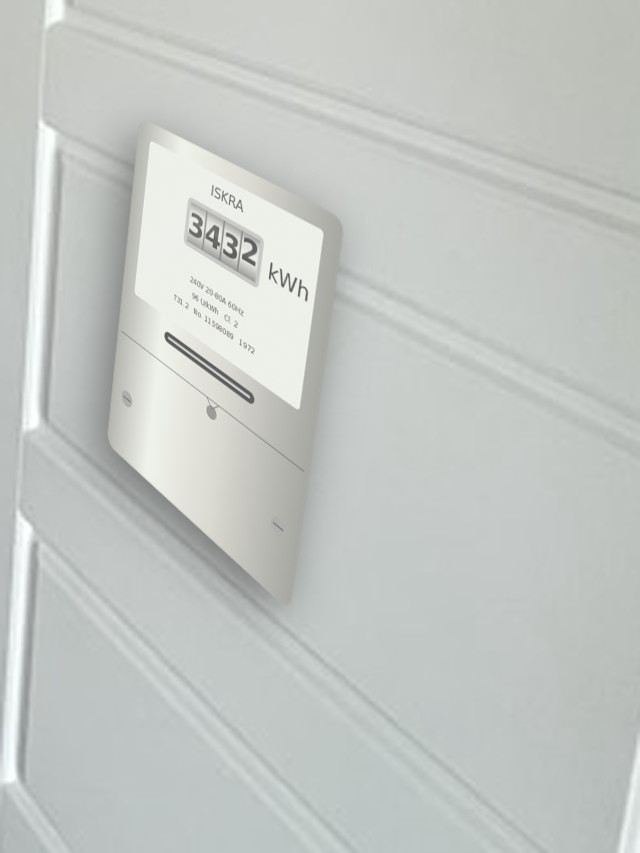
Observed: 3432 kWh
